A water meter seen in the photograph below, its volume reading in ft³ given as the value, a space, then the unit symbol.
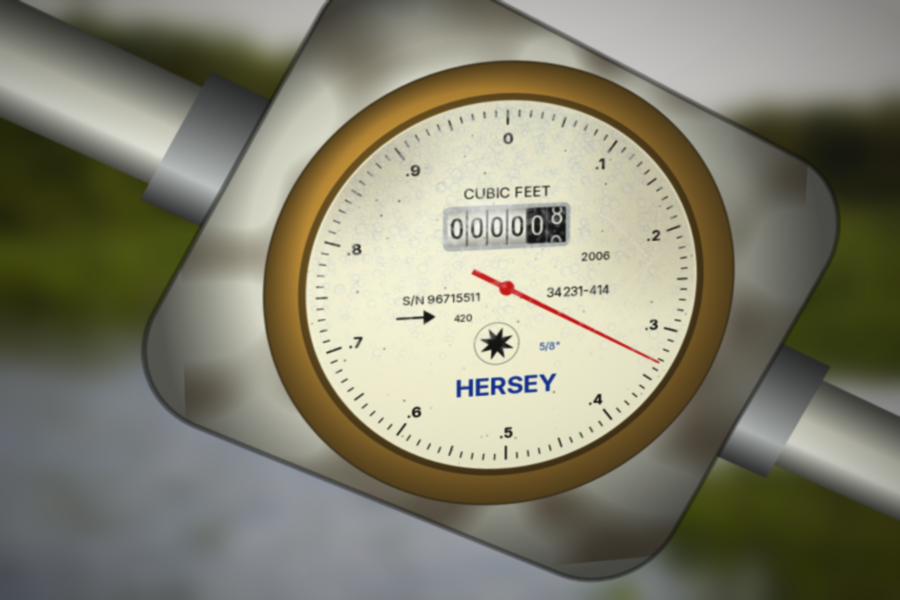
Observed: 8.33 ft³
